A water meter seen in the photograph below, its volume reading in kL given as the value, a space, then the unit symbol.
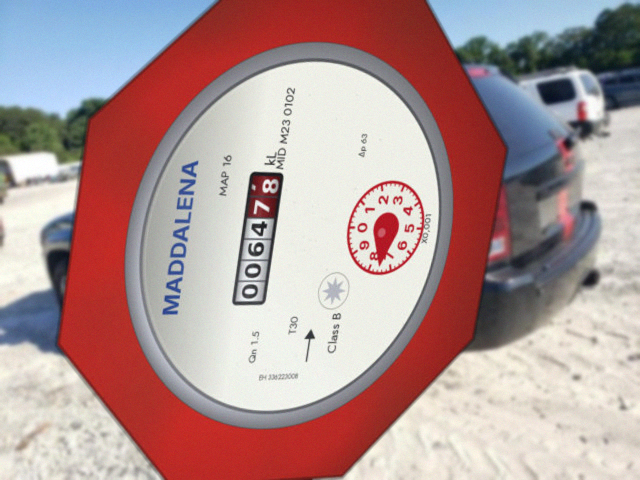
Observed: 64.777 kL
